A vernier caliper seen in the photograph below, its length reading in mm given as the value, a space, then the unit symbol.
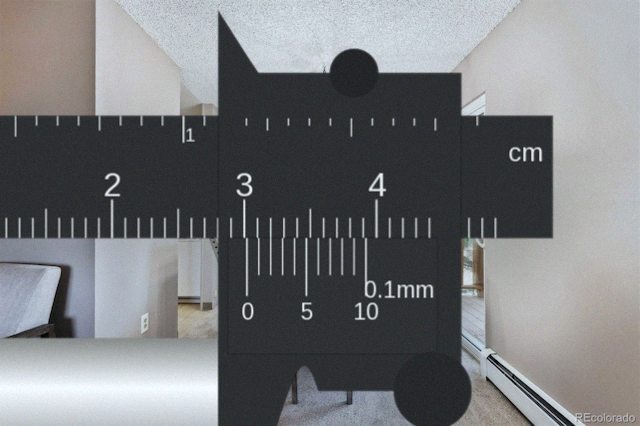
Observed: 30.2 mm
